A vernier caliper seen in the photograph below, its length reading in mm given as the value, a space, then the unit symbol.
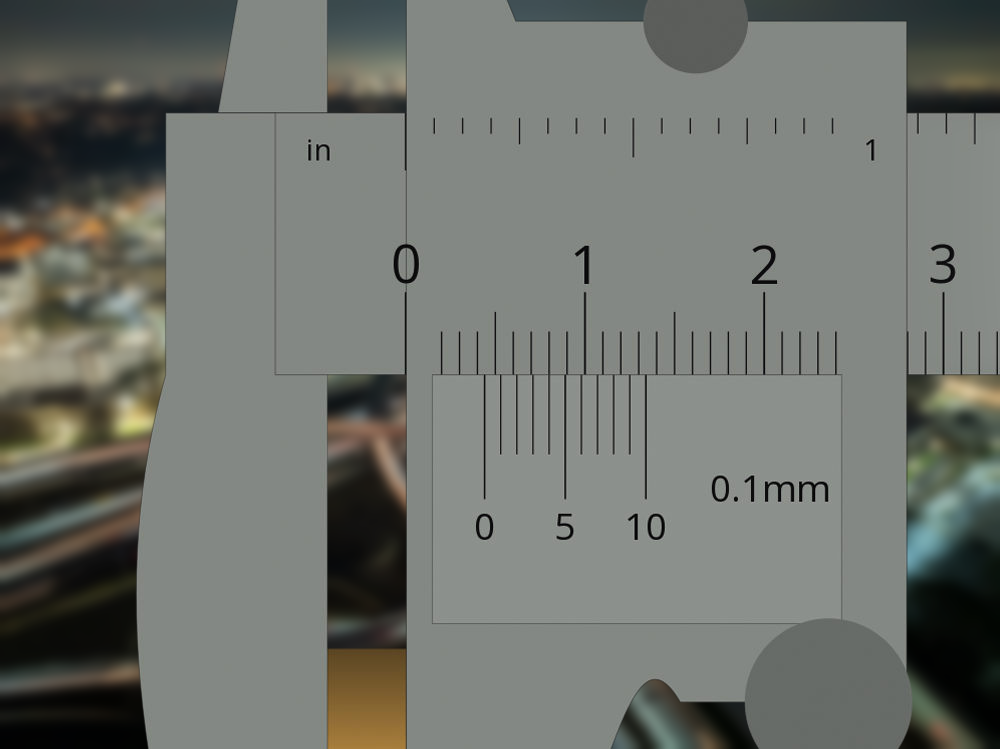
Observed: 4.4 mm
